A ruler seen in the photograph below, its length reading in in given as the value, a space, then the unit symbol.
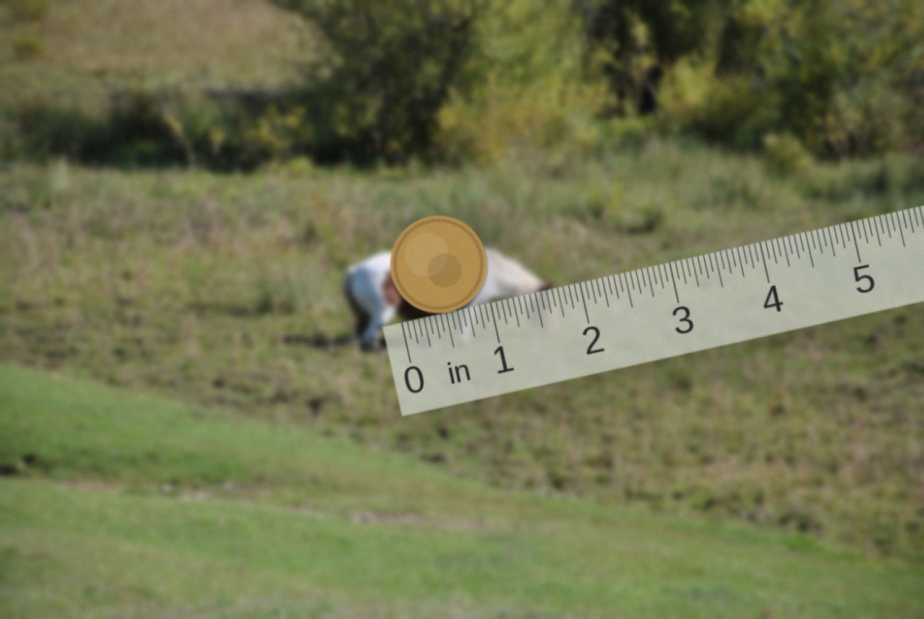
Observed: 1.0625 in
